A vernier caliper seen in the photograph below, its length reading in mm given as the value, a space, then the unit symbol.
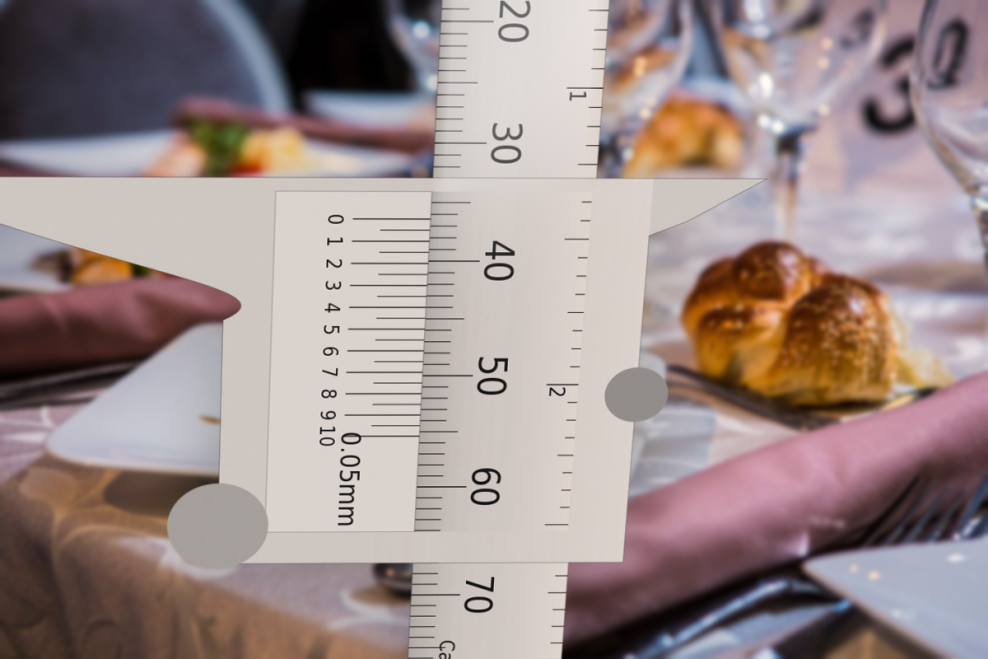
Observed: 36.4 mm
